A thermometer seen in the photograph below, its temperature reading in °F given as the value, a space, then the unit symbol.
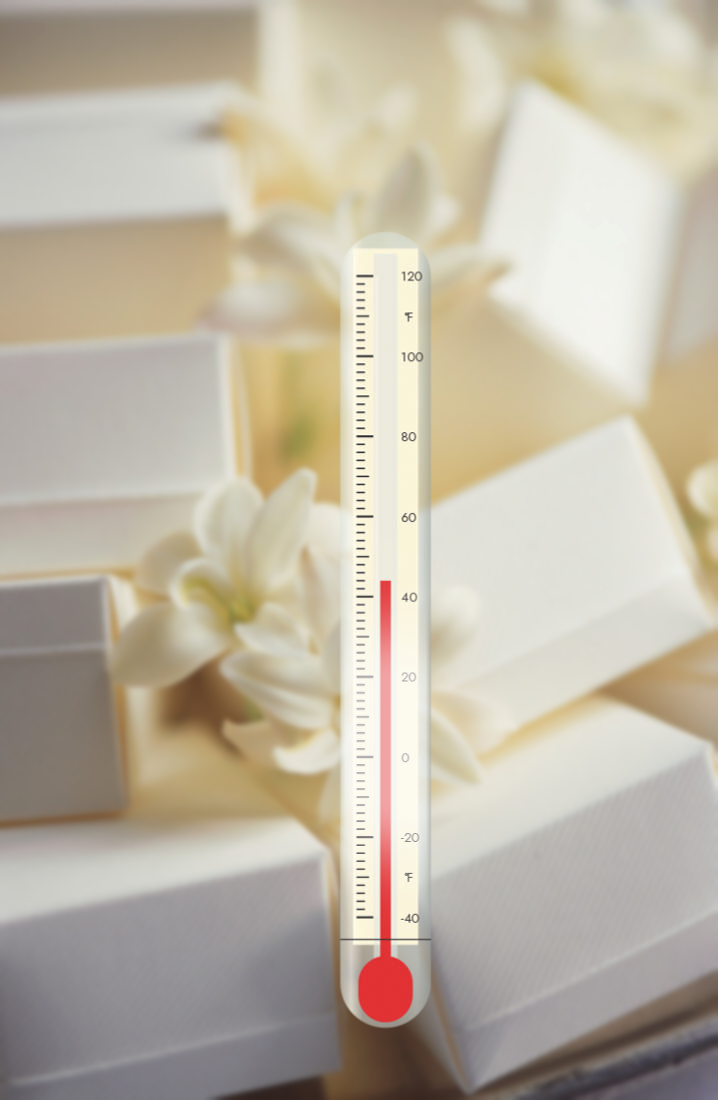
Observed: 44 °F
